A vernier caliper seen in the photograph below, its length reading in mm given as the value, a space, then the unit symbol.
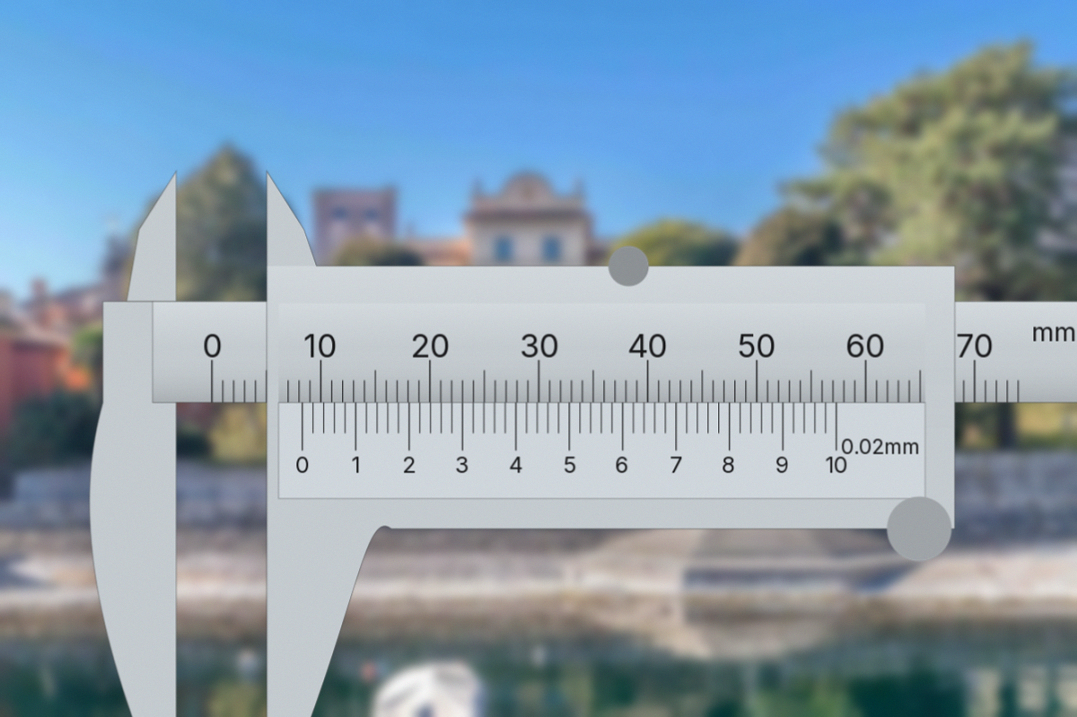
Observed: 8.3 mm
